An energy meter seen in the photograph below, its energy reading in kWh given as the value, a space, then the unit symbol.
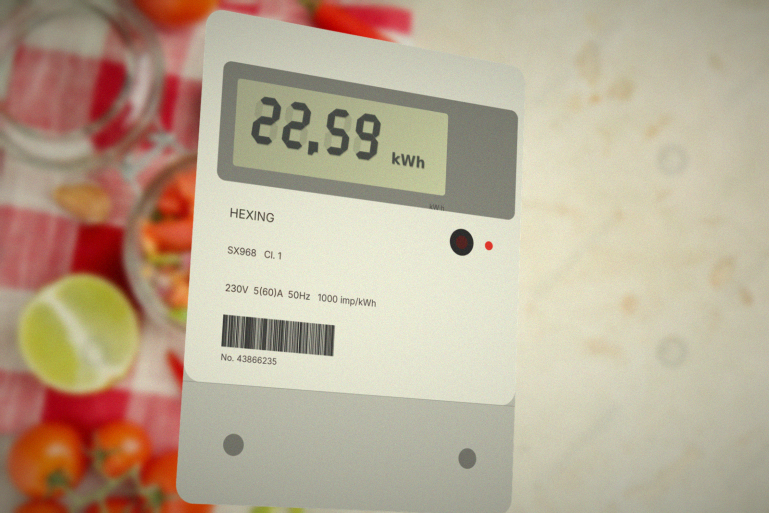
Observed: 22.59 kWh
